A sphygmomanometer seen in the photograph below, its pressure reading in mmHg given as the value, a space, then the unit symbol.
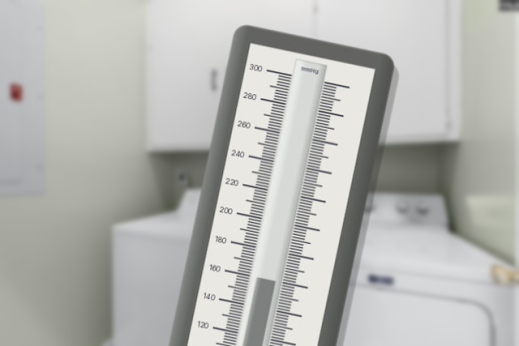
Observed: 160 mmHg
